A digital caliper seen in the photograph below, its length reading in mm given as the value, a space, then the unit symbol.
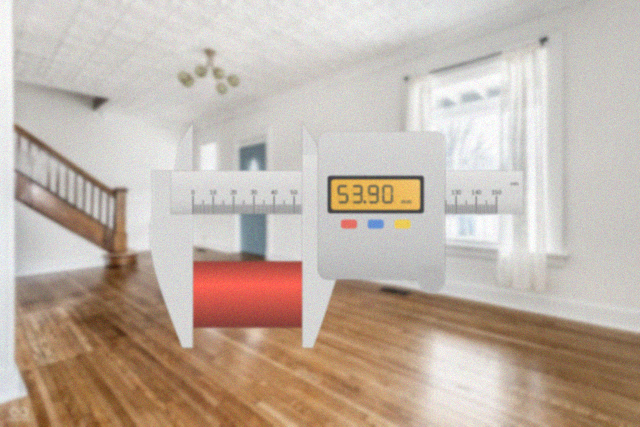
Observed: 53.90 mm
